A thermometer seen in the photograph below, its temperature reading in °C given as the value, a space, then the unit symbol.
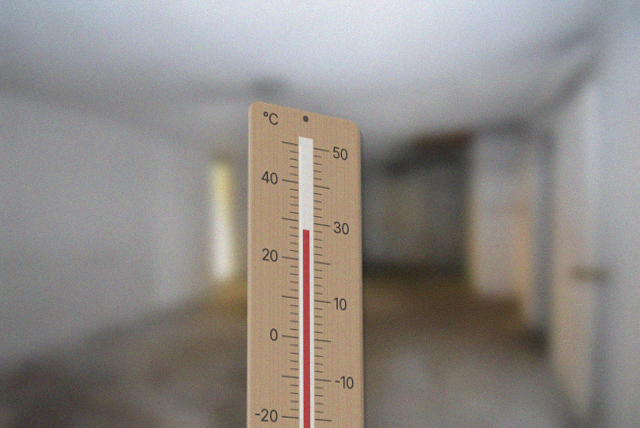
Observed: 28 °C
